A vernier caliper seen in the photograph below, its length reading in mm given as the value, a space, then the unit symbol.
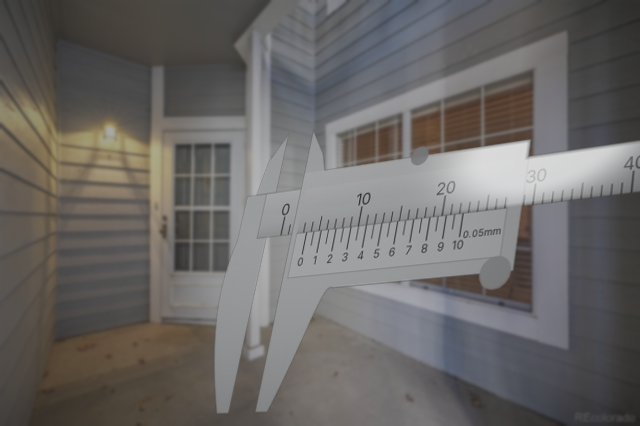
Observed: 3.4 mm
